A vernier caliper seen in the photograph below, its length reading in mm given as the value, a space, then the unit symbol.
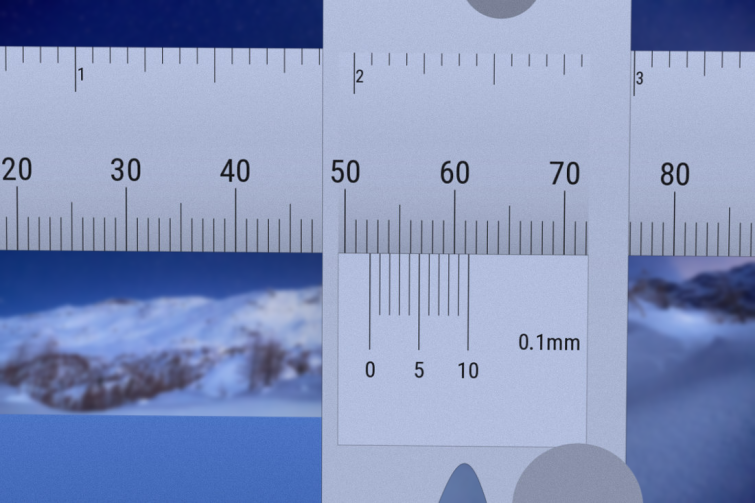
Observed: 52.3 mm
